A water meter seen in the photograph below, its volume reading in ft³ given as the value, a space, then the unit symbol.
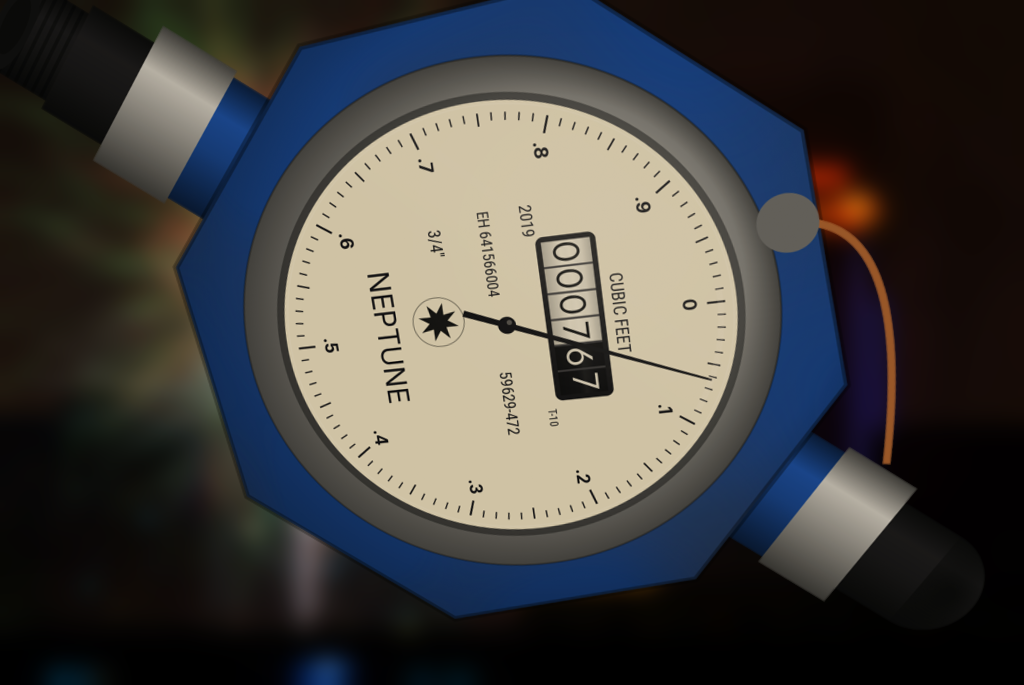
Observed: 767.06 ft³
